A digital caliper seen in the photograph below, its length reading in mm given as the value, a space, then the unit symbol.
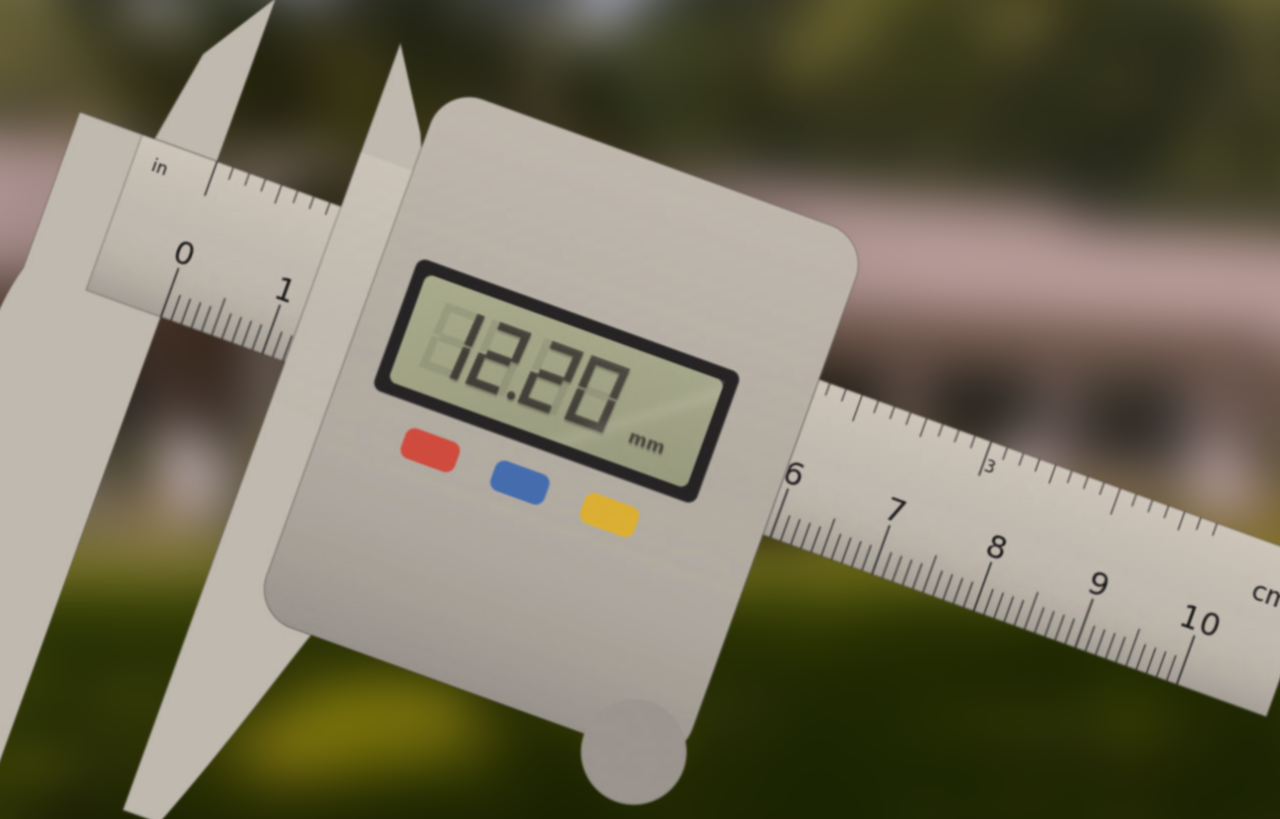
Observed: 12.20 mm
